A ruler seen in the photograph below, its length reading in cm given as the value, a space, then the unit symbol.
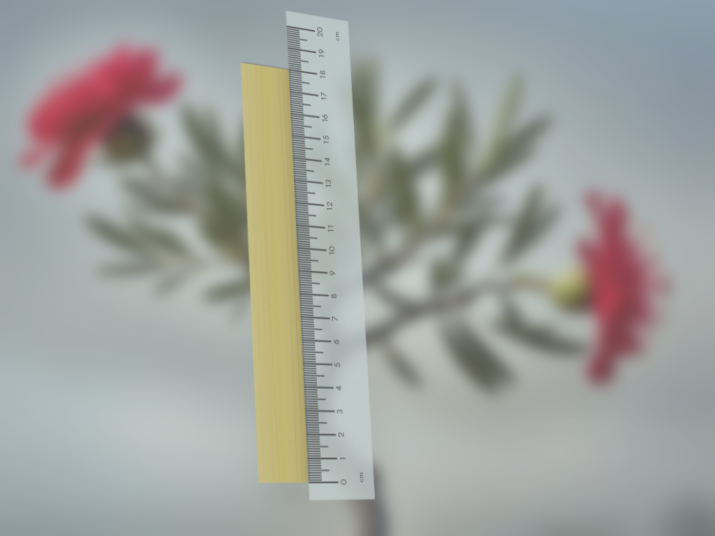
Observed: 18 cm
